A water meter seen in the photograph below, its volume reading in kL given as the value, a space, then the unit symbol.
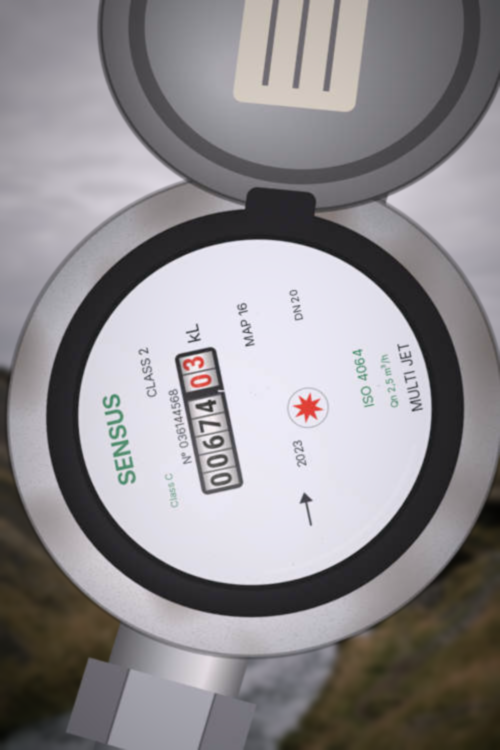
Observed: 674.03 kL
